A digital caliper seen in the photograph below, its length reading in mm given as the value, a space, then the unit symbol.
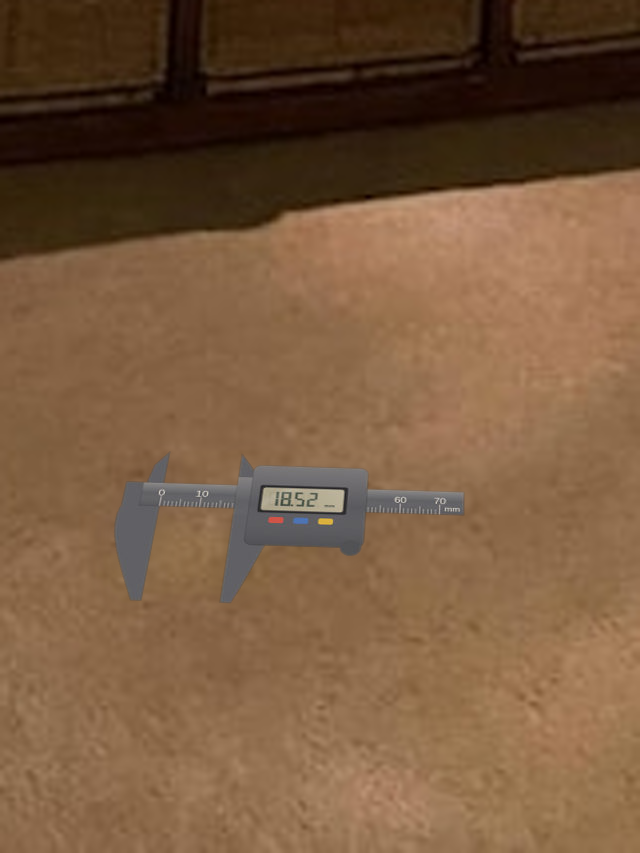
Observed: 18.52 mm
